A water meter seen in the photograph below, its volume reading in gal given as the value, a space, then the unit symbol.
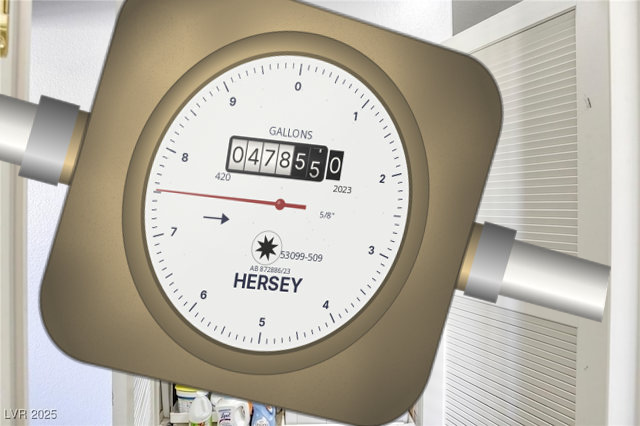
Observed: 478547.5 gal
